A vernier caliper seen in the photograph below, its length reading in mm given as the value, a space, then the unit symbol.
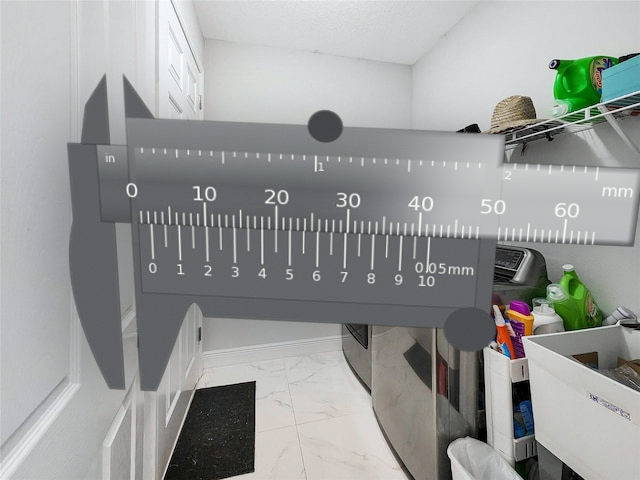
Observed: 2.4 mm
